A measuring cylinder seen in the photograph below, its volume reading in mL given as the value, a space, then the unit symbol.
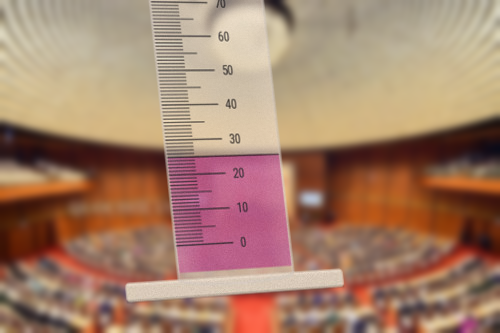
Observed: 25 mL
